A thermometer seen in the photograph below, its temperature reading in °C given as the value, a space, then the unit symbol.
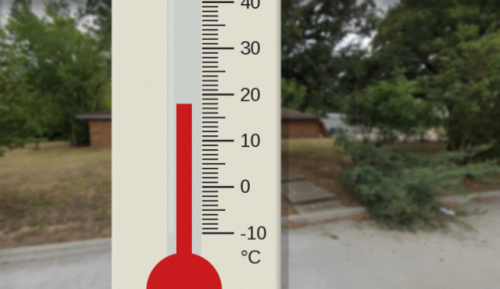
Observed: 18 °C
